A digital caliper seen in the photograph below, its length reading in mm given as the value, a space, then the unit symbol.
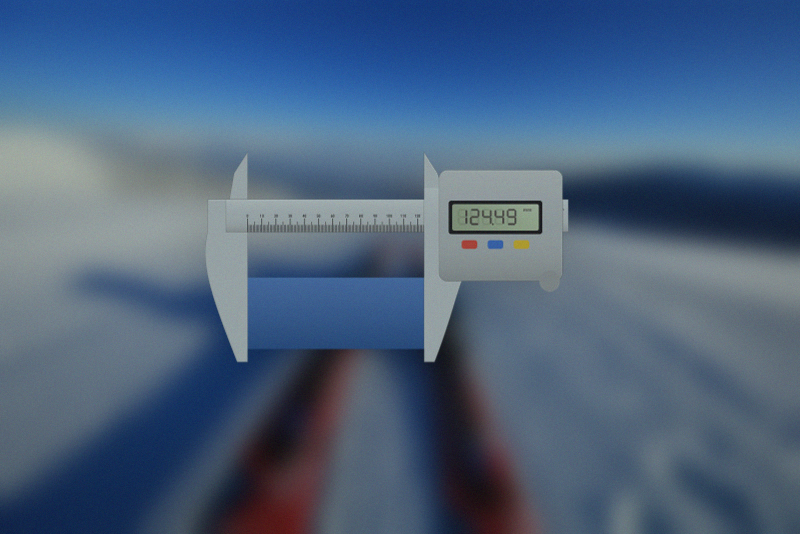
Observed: 124.49 mm
